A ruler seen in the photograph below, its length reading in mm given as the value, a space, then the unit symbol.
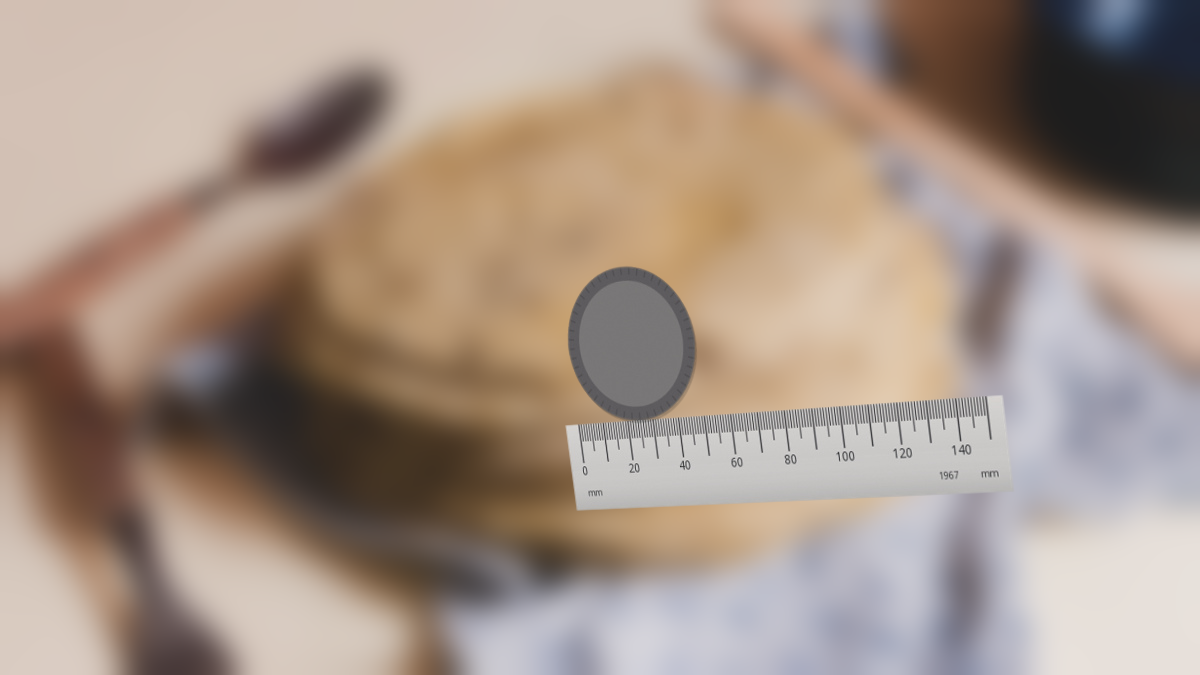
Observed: 50 mm
